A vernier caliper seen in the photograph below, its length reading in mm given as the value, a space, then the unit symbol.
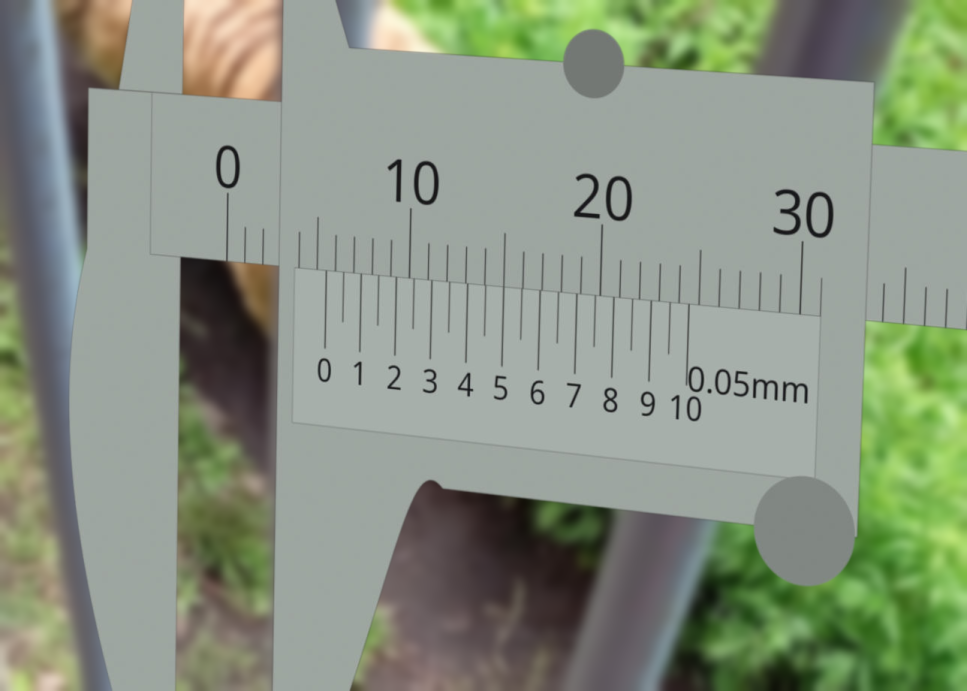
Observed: 5.5 mm
